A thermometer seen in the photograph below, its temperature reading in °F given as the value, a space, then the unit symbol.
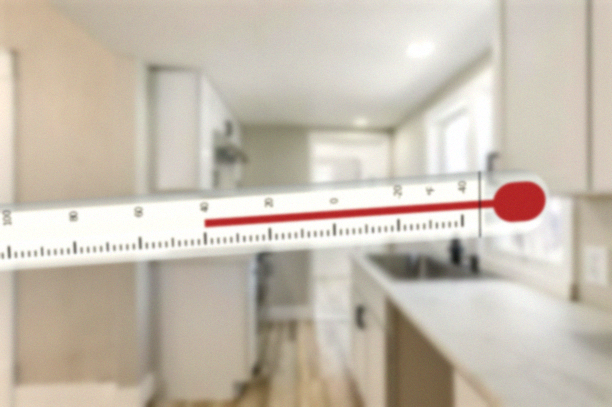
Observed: 40 °F
